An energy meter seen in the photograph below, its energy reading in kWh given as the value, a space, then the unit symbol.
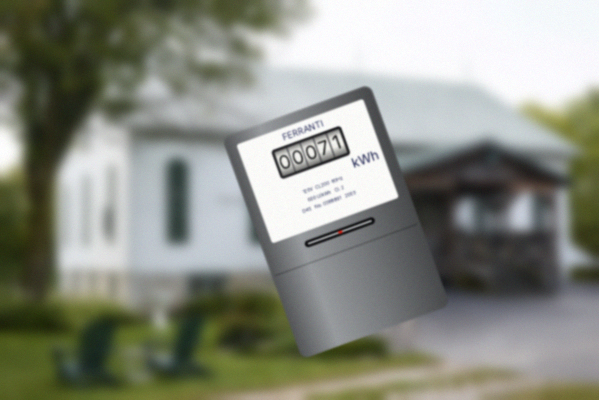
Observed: 71 kWh
